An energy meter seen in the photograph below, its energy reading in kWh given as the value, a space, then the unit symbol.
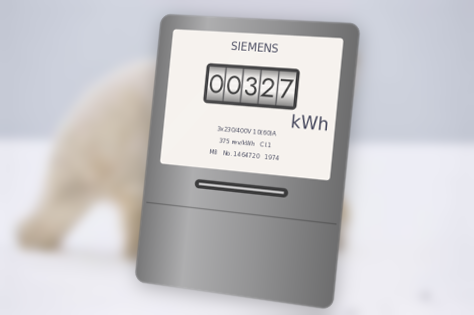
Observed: 327 kWh
